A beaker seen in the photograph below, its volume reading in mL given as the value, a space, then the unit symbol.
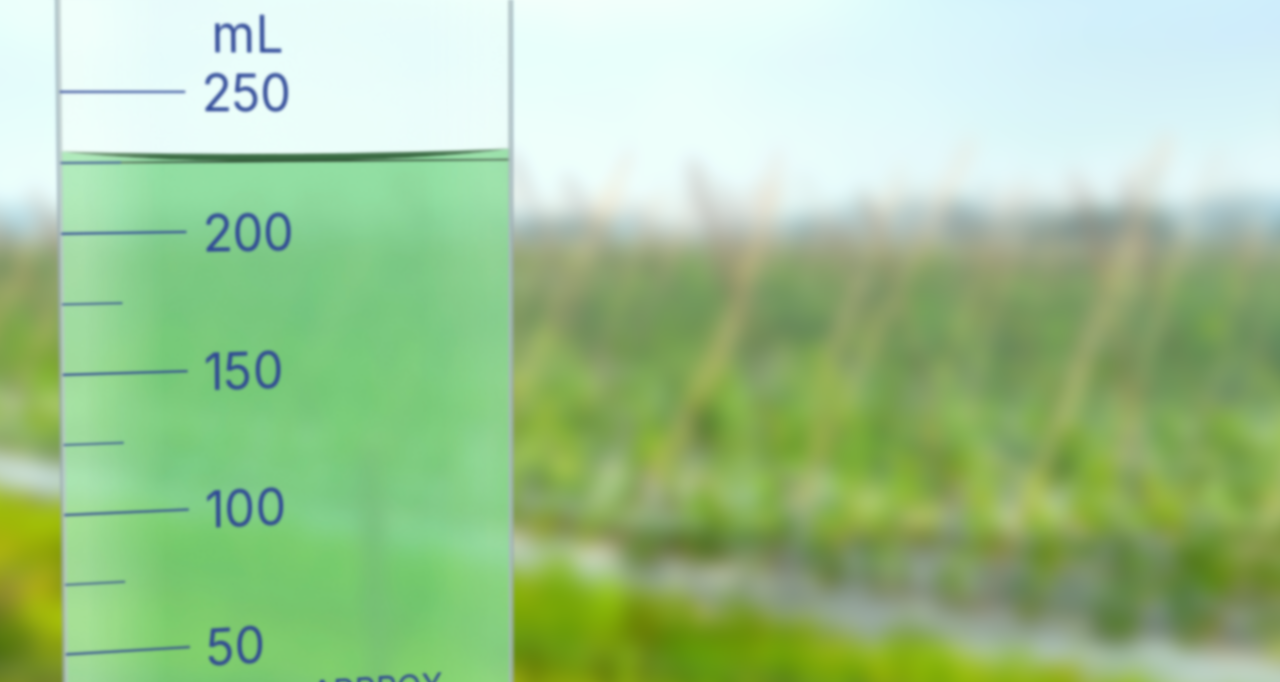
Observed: 225 mL
